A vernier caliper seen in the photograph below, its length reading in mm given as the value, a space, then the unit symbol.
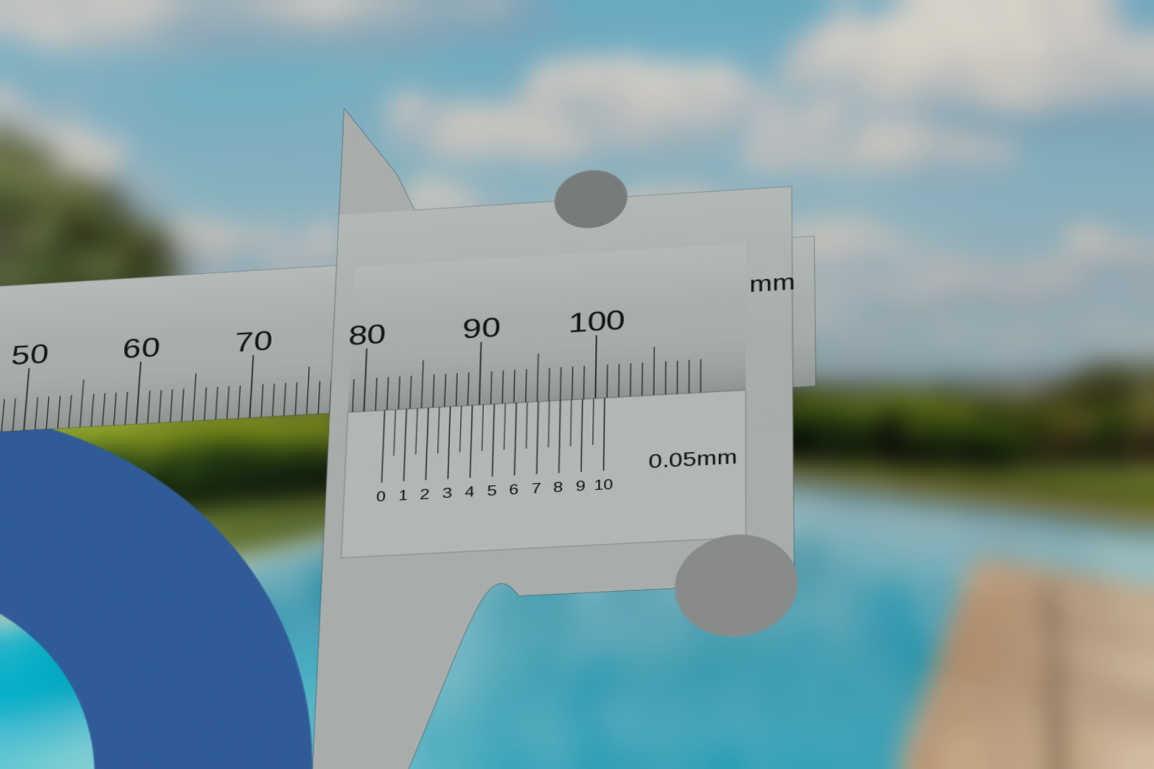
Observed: 81.8 mm
